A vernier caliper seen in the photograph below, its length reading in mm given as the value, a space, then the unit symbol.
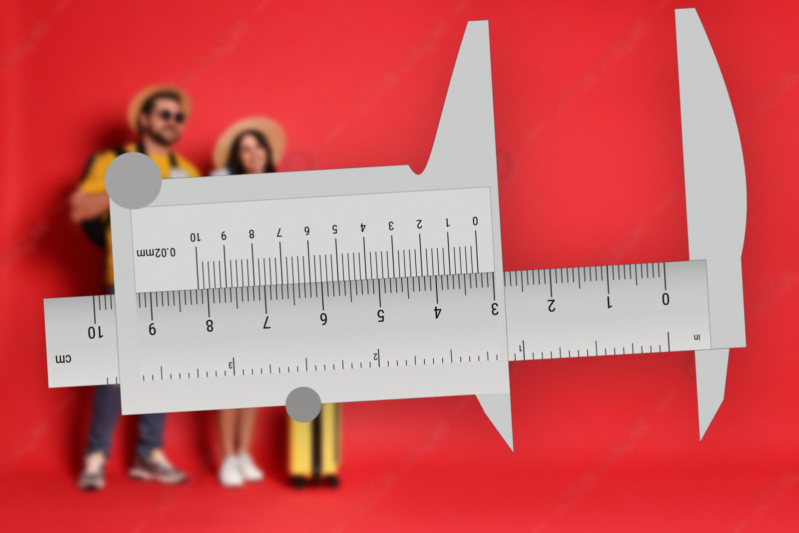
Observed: 32.6 mm
